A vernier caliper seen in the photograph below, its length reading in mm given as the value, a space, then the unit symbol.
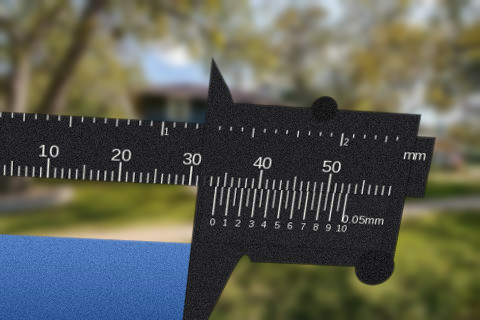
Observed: 33.8 mm
